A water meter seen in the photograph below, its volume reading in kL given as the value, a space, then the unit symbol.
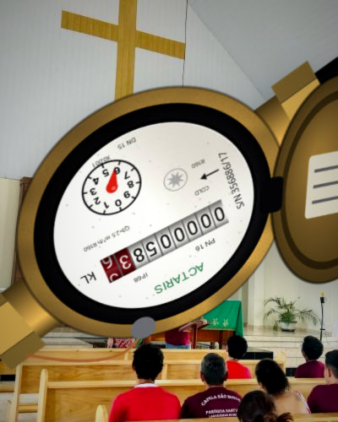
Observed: 58.355 kL
